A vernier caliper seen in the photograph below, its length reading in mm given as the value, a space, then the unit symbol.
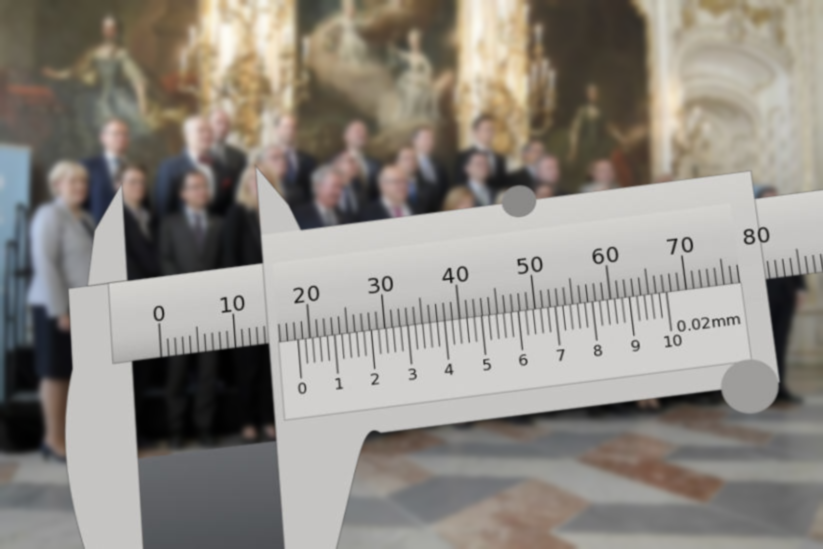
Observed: 18.4 mm
